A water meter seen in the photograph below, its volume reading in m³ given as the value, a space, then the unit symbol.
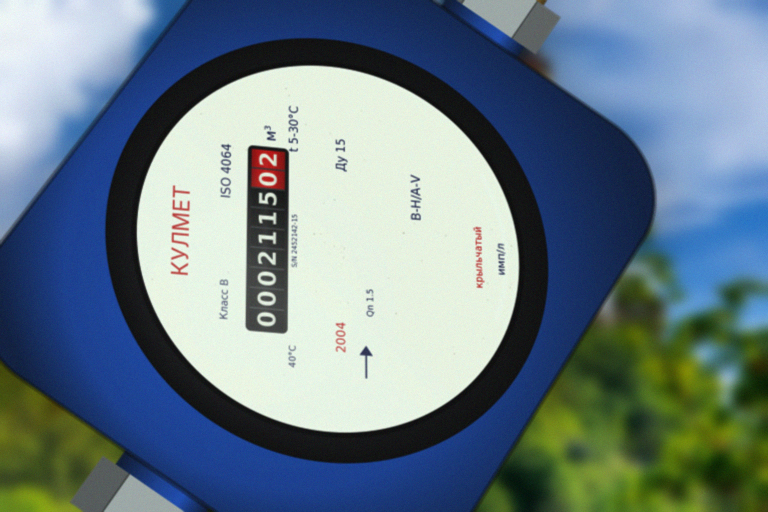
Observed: 2115.02 m³
